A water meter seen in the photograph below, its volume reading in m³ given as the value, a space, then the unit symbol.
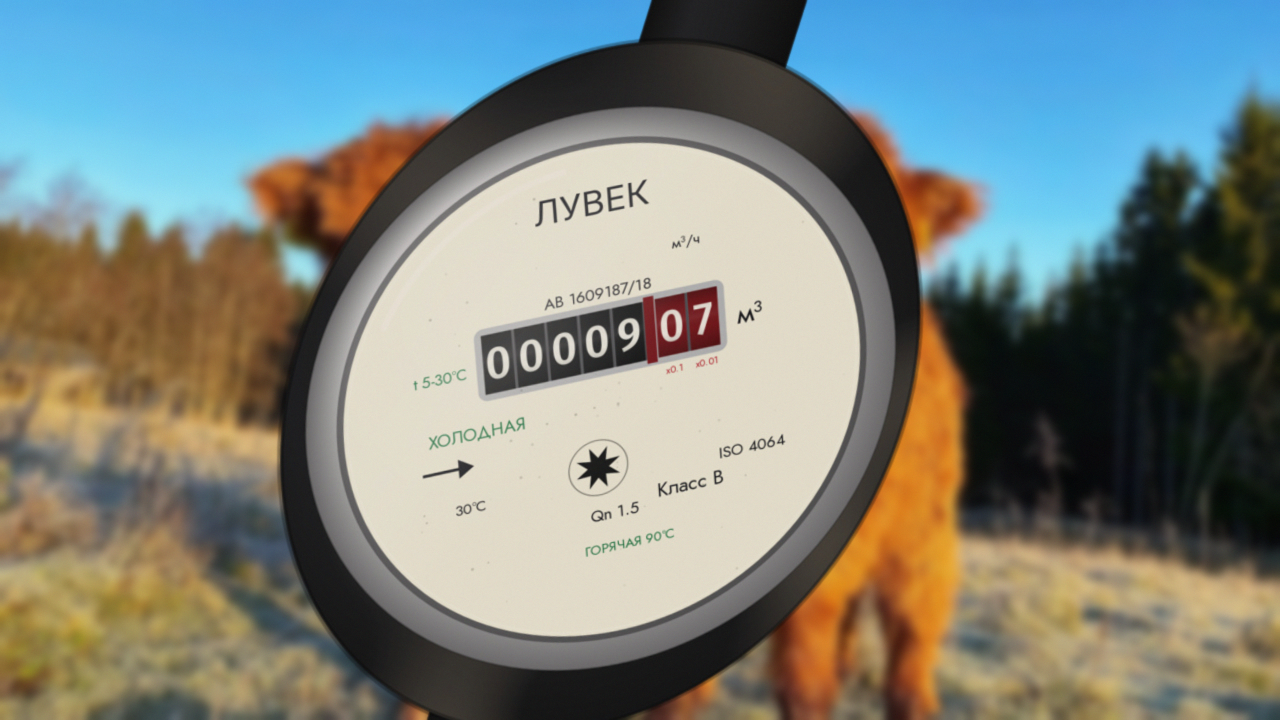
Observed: 9.07 m³
